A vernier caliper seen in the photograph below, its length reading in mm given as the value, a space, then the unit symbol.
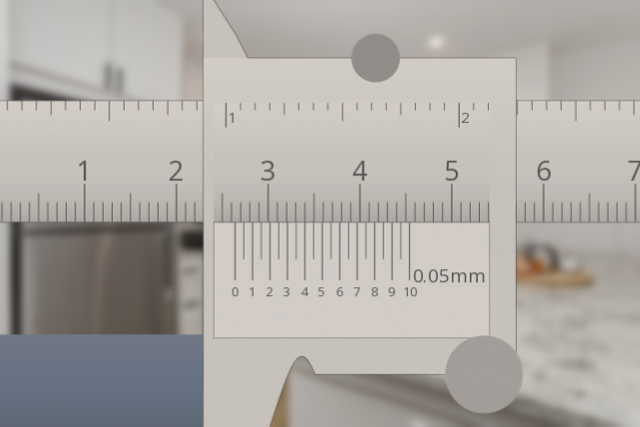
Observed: 26.4 mm
